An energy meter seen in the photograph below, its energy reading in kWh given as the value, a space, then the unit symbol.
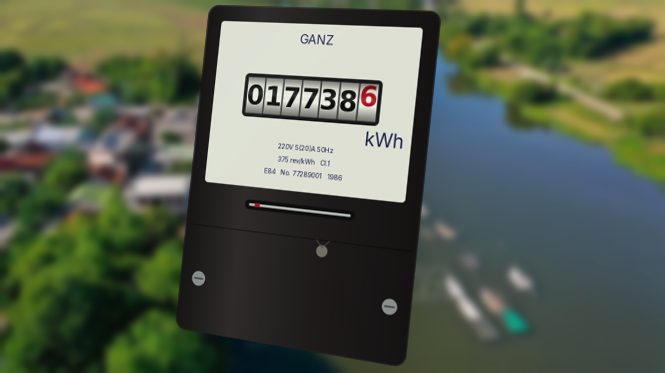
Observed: 17738.6 kWh
